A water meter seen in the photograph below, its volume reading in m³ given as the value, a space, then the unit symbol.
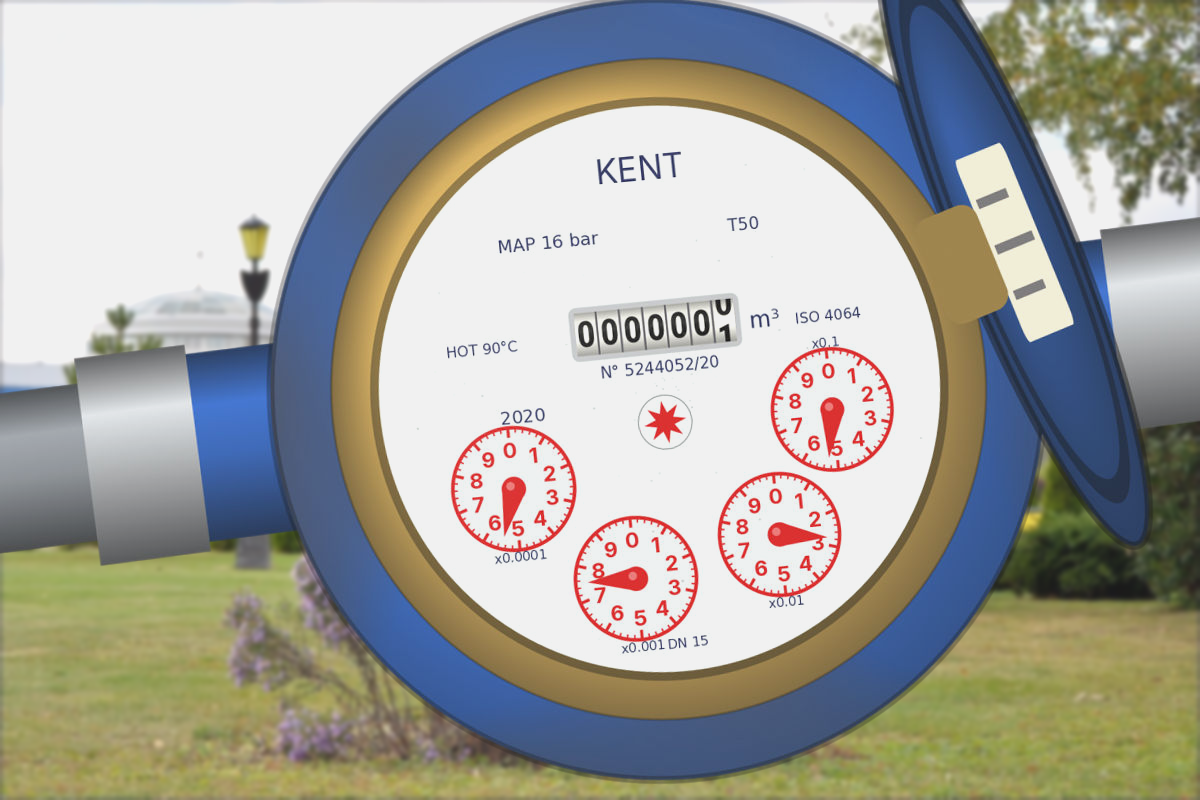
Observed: 0.5275 m³
